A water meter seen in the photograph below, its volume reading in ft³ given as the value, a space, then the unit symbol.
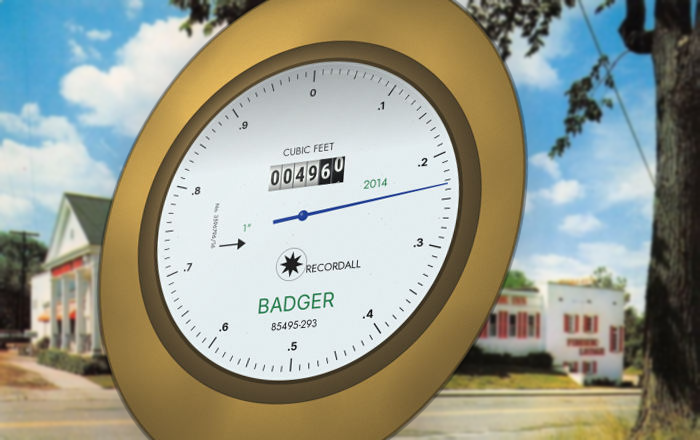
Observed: 4960.23 ft³
